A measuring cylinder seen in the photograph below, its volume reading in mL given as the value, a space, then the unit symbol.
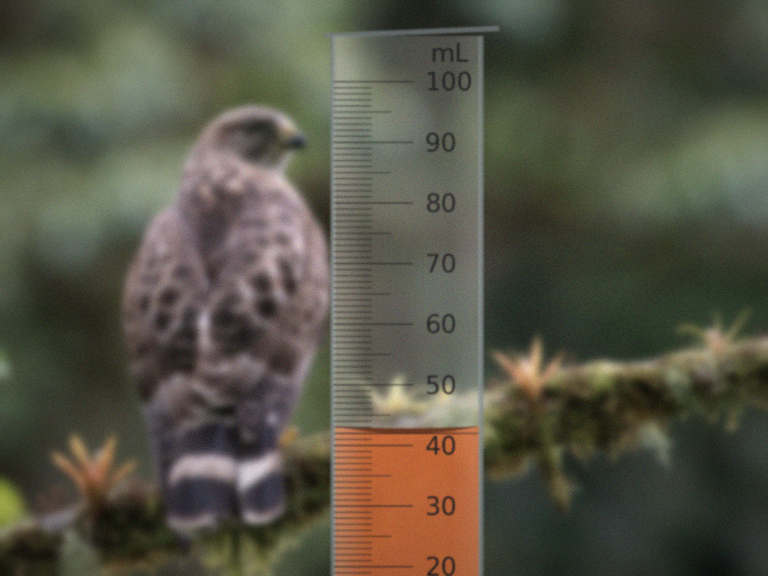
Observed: 42 mL
